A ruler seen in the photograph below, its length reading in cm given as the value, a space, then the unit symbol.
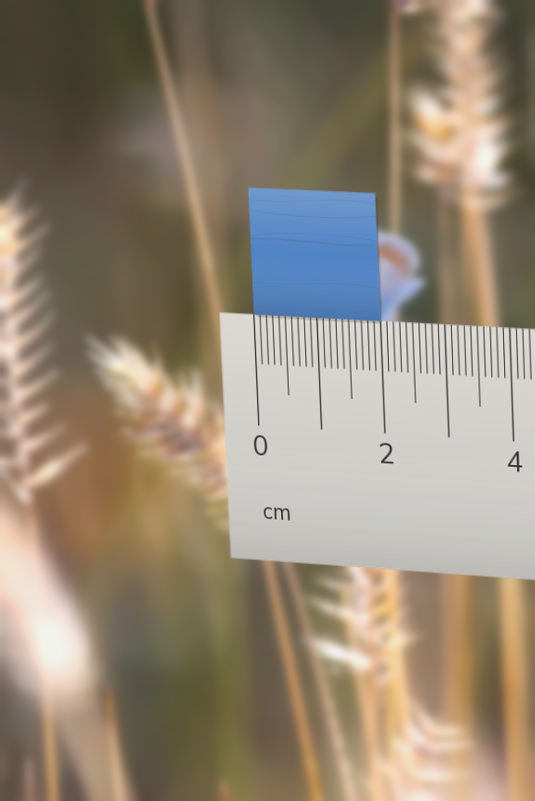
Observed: 2 cm
